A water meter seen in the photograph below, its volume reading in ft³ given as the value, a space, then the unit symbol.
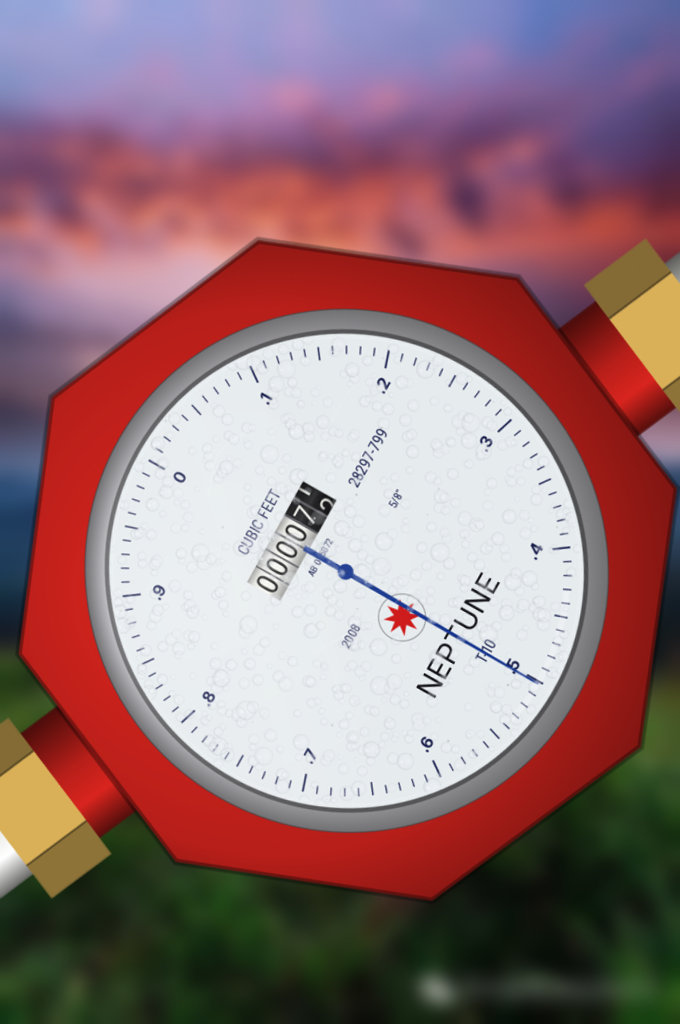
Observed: 71.50 ft³
